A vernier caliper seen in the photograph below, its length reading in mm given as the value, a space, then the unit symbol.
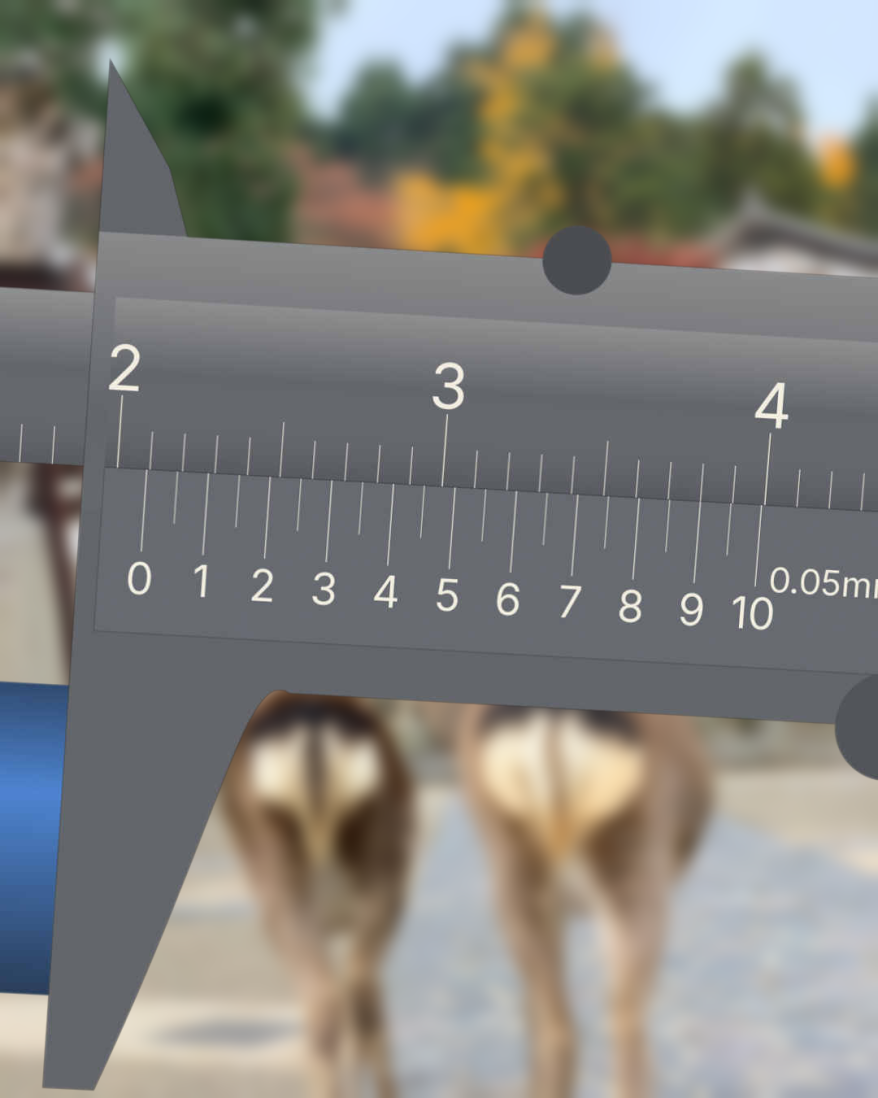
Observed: 20.90 mm
